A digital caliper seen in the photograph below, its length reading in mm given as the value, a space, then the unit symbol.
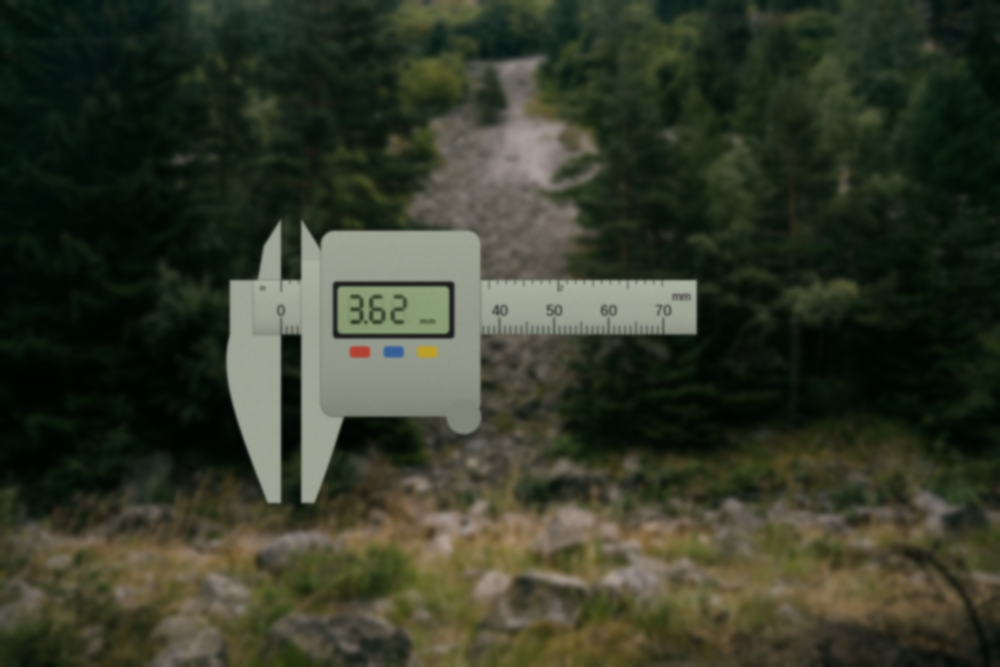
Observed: 3.62 mm
